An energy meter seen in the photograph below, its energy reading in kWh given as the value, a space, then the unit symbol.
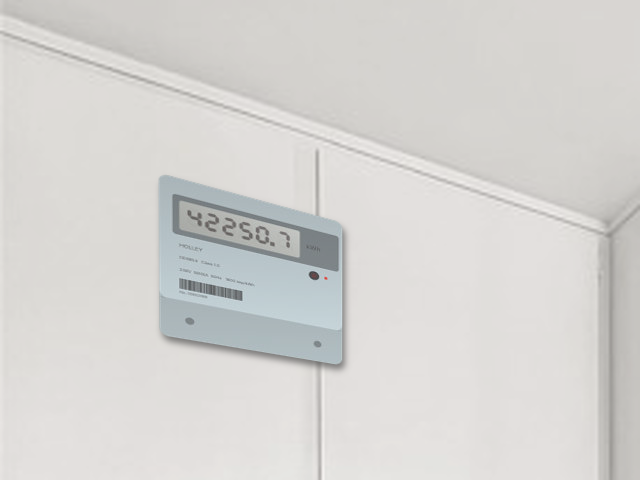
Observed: 42250.7 kWh
